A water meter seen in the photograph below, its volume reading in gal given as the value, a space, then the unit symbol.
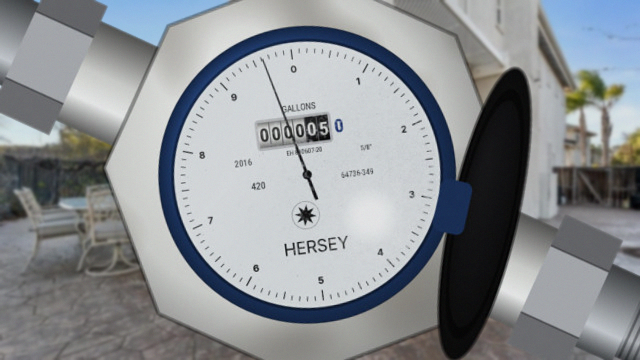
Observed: 49.6 gal
